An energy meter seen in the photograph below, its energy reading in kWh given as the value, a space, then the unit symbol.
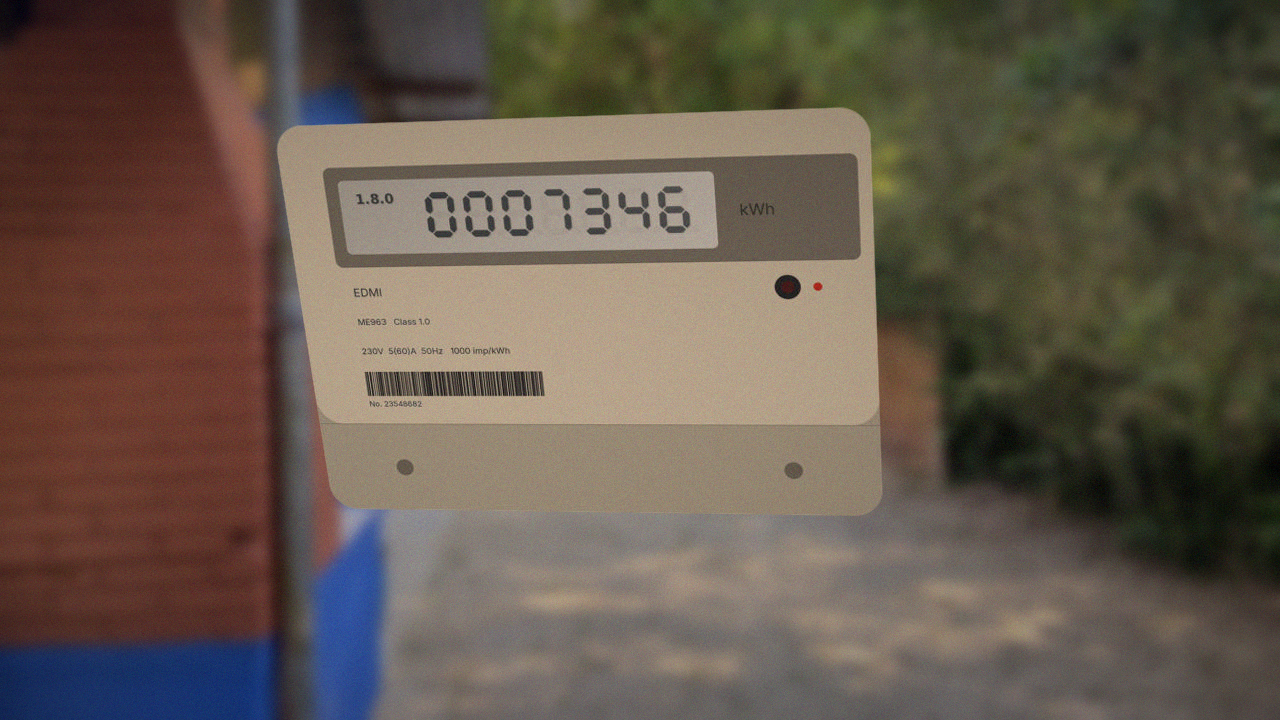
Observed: 7346 kWh
